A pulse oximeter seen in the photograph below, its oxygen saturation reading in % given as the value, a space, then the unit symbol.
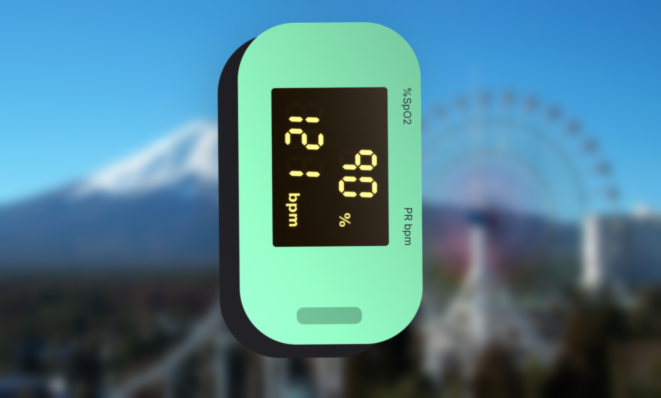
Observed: 90 %
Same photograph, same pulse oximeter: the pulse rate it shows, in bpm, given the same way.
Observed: 121 bpm
